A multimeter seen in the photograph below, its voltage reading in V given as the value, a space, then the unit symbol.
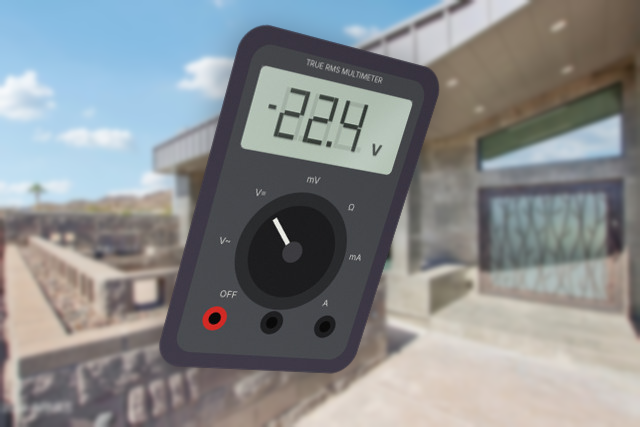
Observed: -22.4 V
